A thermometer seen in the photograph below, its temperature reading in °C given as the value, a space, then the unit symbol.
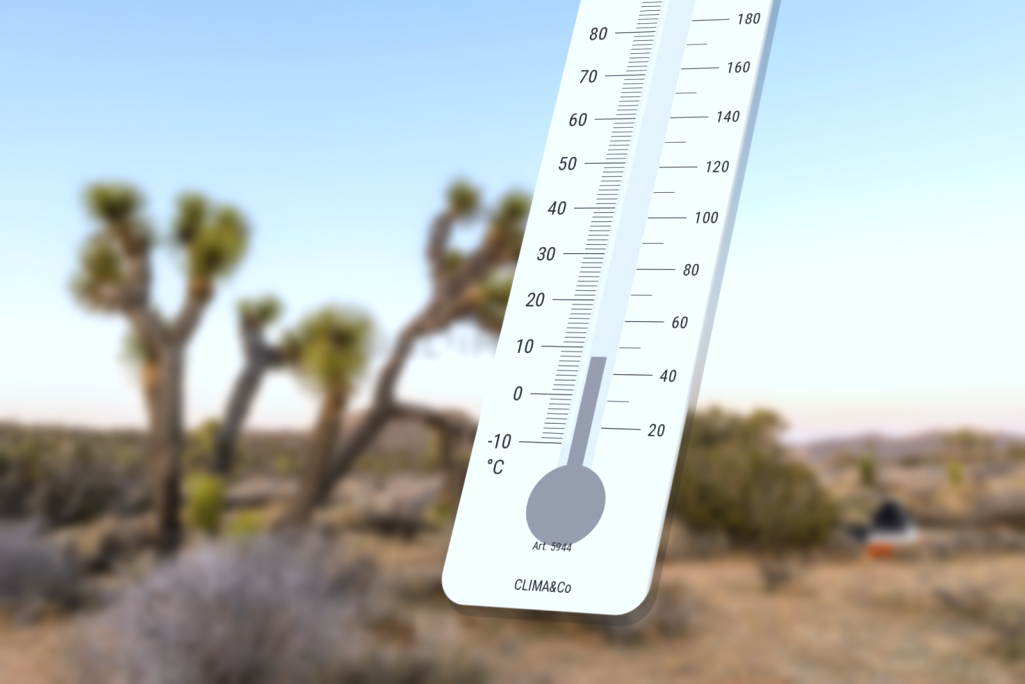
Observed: 8 °C
